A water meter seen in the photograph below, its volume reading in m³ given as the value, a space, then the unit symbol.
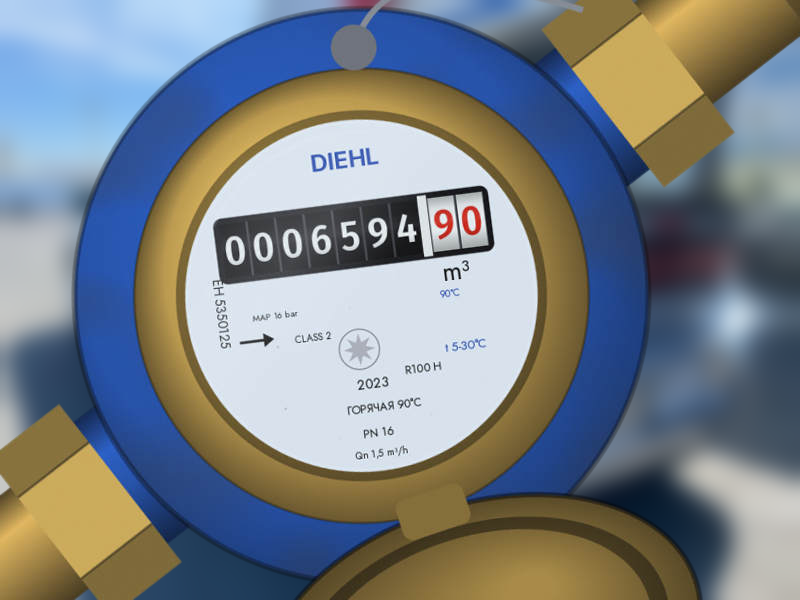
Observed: 6594.90 m³
